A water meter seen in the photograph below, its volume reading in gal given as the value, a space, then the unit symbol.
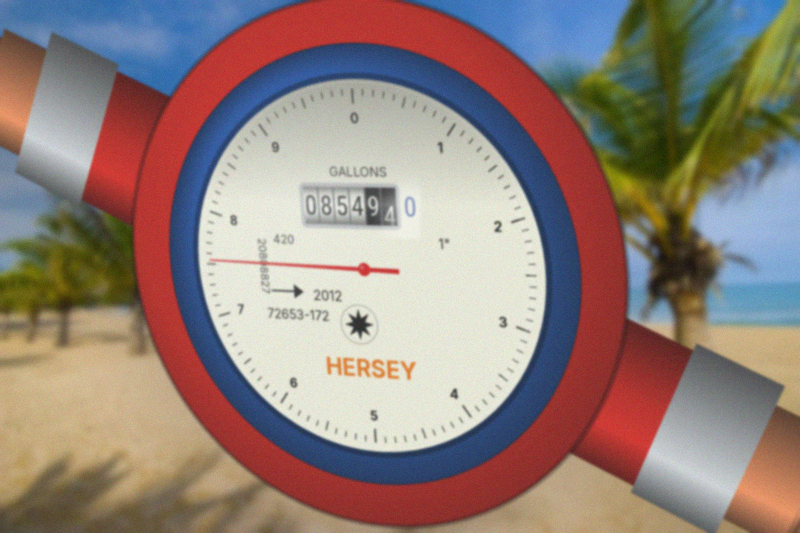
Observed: 854937.5 gal
